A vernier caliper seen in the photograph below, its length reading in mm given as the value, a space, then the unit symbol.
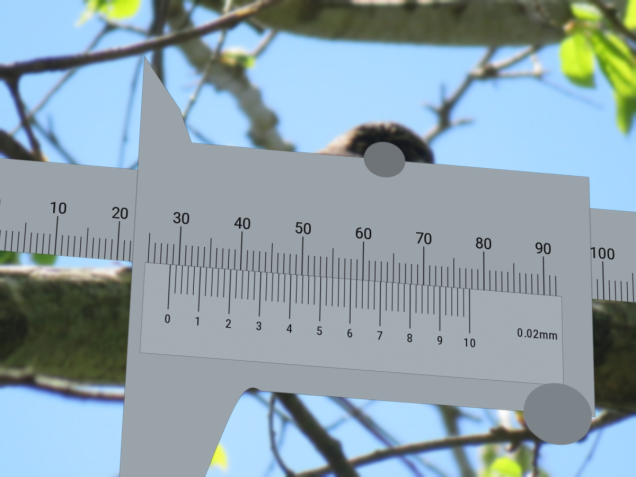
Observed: 28.6 mm
